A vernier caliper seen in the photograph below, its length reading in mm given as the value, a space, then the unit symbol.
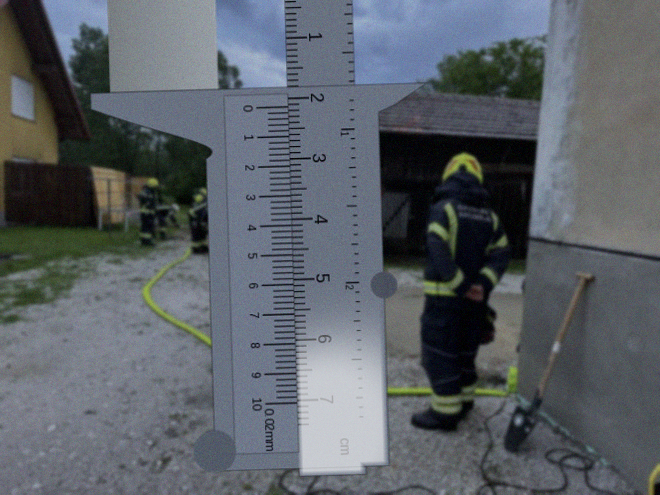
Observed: 21.4 mm
